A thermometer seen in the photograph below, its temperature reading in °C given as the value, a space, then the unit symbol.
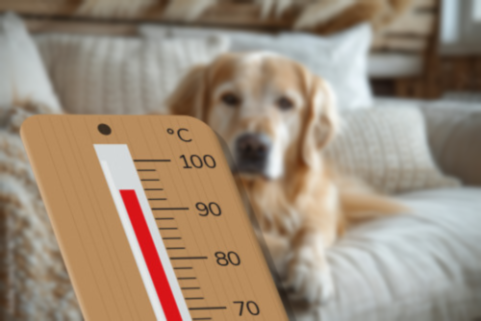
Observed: 94 °C
